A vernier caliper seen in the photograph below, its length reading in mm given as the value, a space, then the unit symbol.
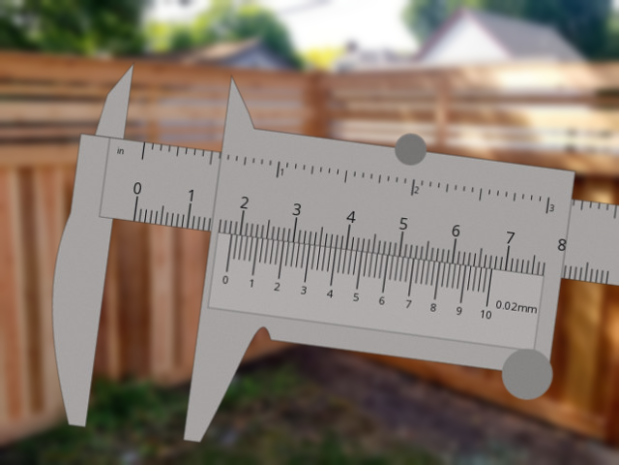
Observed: 18.4 mm
